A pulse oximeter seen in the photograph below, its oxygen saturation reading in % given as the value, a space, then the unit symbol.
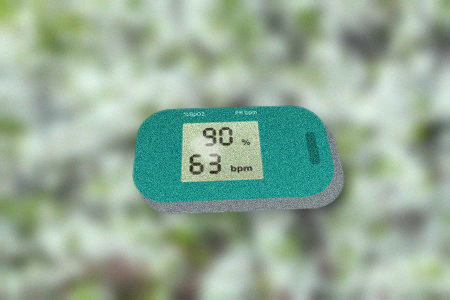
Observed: 90 %
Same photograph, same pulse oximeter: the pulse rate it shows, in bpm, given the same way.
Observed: 63 bpm
